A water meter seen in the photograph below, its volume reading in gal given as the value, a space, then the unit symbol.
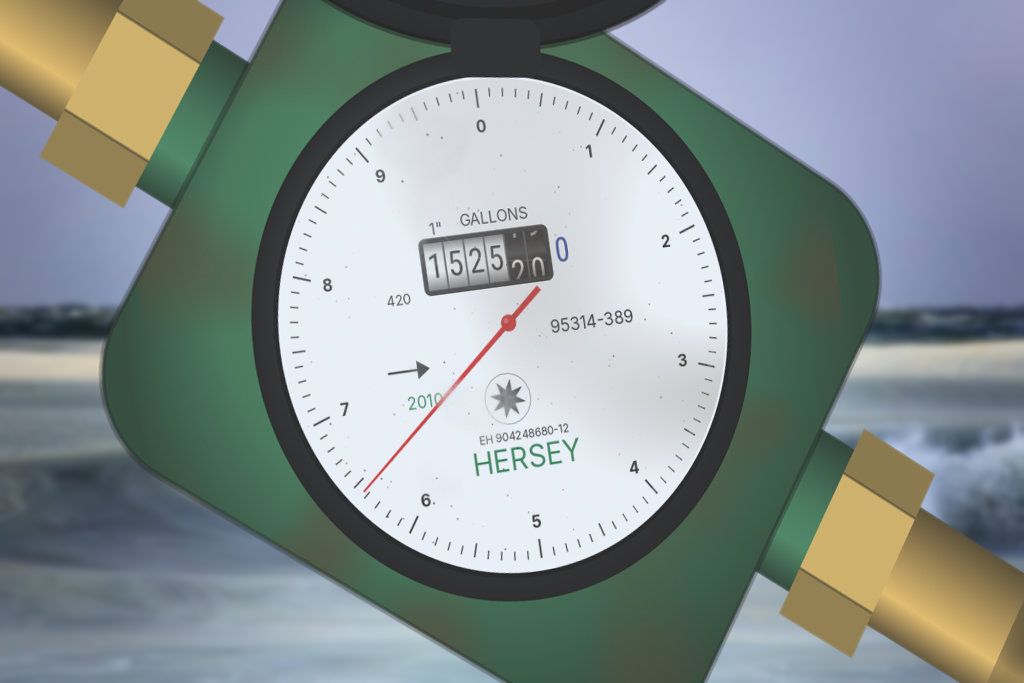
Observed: 1525196.4 gal
